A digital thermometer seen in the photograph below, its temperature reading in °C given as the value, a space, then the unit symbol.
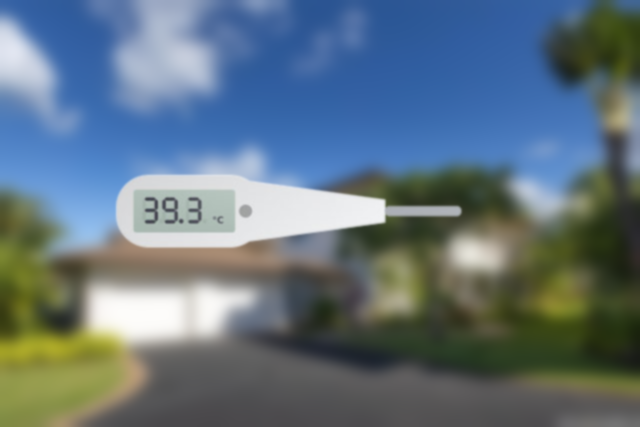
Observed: 39.3 °C
